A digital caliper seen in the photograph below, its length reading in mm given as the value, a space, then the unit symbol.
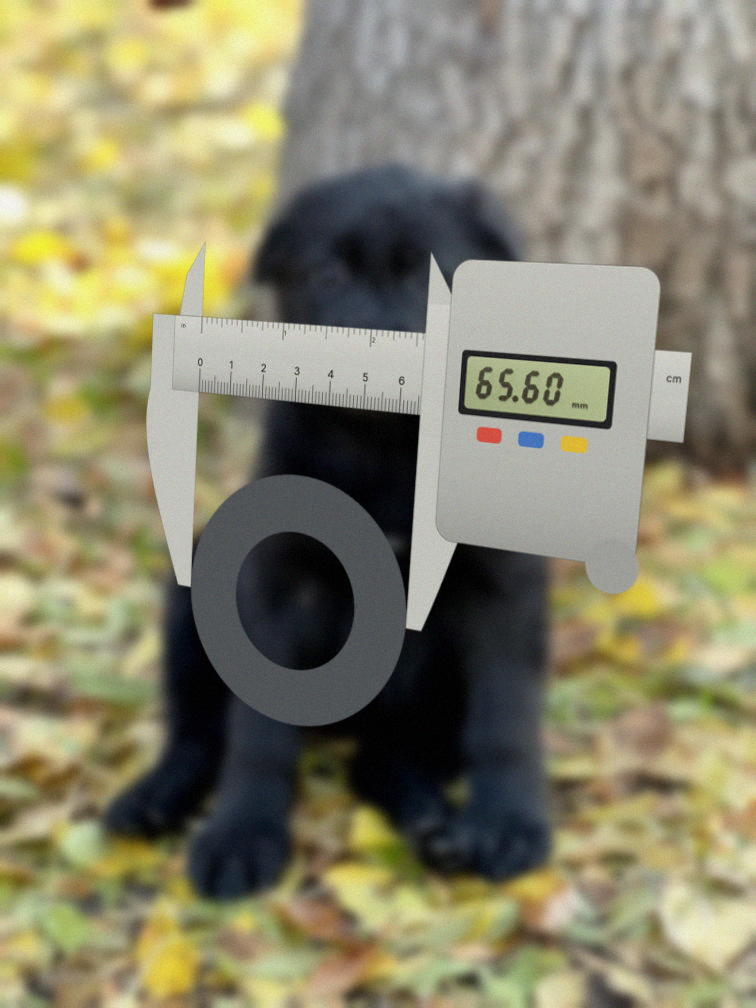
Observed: 65.60 mm
